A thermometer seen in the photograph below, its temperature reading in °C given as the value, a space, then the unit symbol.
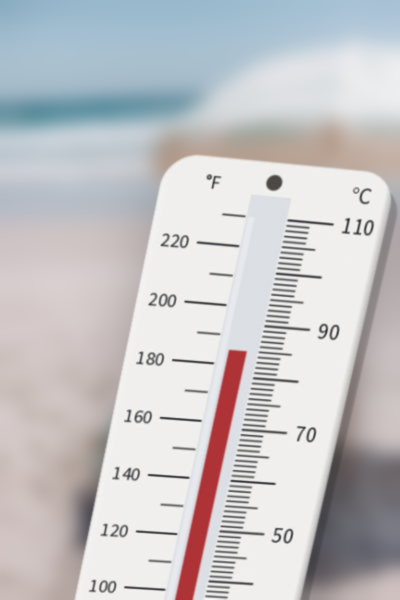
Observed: 85 °C
